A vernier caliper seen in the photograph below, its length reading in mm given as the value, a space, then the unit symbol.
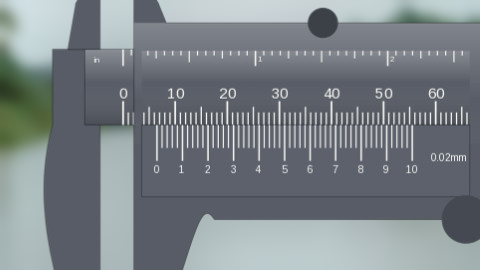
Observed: 6.5 mm
